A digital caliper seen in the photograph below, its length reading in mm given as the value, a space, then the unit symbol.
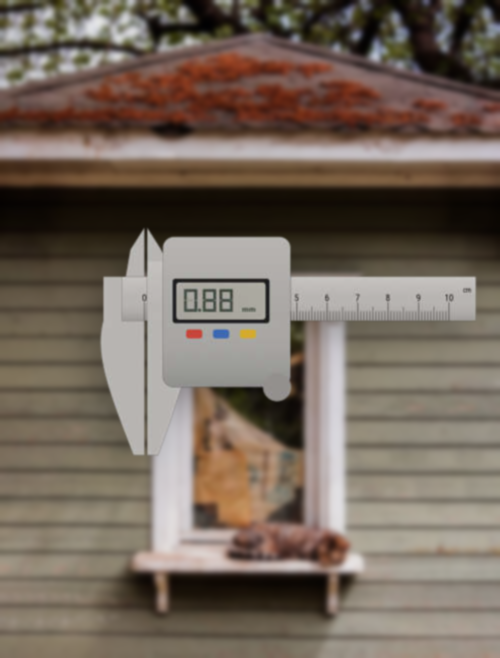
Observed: 0.88 mm
